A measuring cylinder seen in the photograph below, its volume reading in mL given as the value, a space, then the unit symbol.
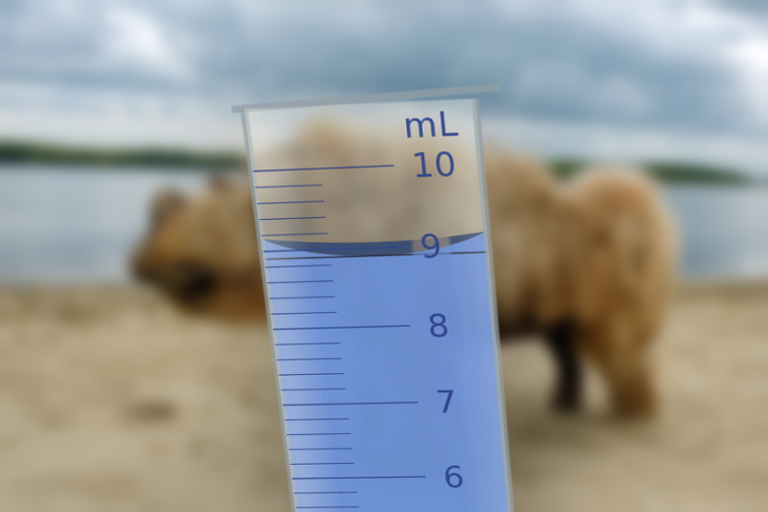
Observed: 8.9 mL
